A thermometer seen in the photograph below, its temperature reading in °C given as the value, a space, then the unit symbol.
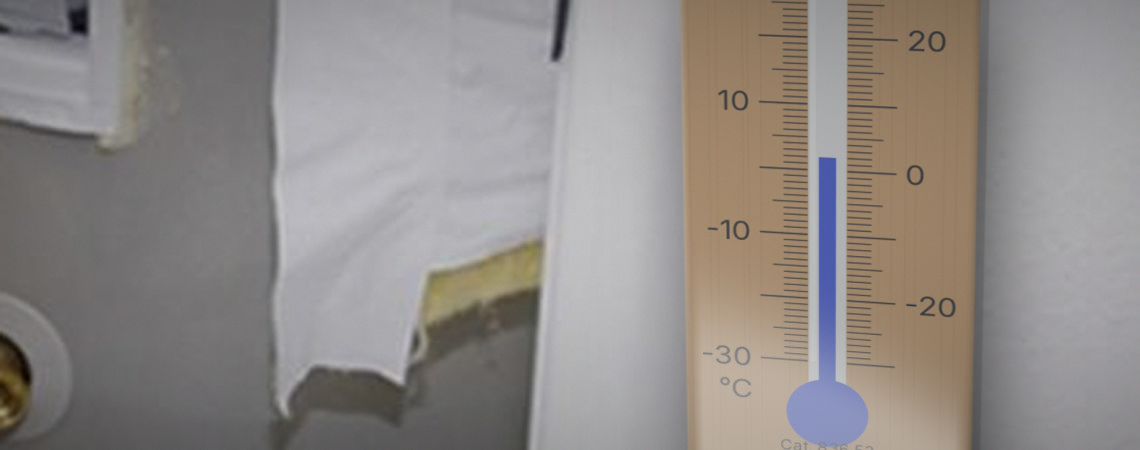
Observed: 2 °C
